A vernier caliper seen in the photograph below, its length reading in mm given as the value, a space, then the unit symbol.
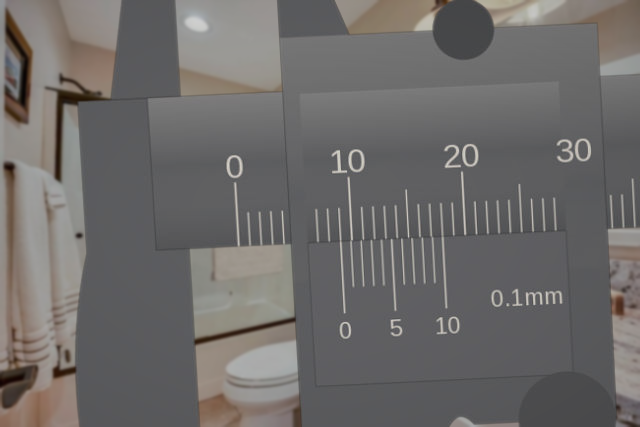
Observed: 9.0 mm
